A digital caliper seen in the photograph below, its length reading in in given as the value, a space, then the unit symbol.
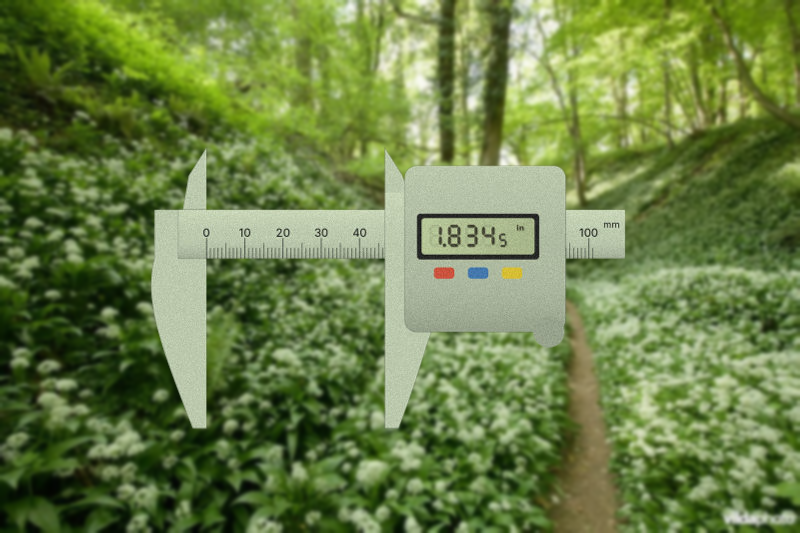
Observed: 1.8345 in
